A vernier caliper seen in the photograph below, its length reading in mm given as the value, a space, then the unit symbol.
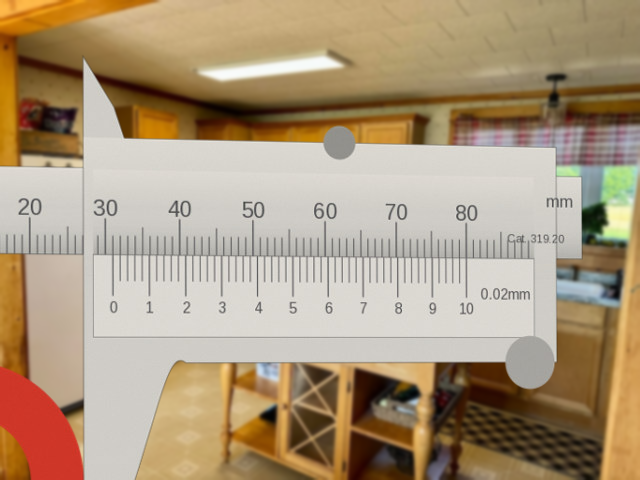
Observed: 31.0 mm
